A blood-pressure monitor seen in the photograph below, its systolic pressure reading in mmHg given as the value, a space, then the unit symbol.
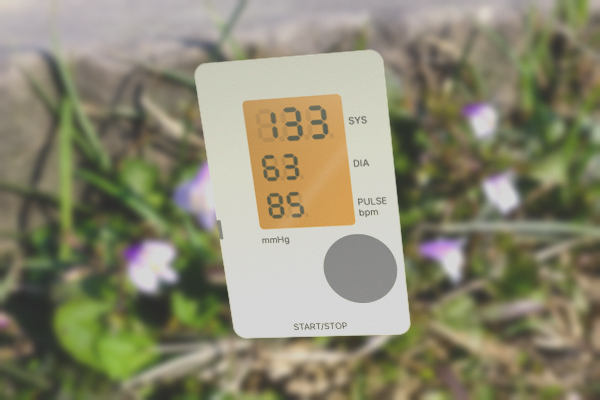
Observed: 133 mmHg
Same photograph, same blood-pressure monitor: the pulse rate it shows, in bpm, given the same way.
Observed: 85 bpm
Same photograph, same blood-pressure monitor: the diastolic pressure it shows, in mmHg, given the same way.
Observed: 63 mmHg
